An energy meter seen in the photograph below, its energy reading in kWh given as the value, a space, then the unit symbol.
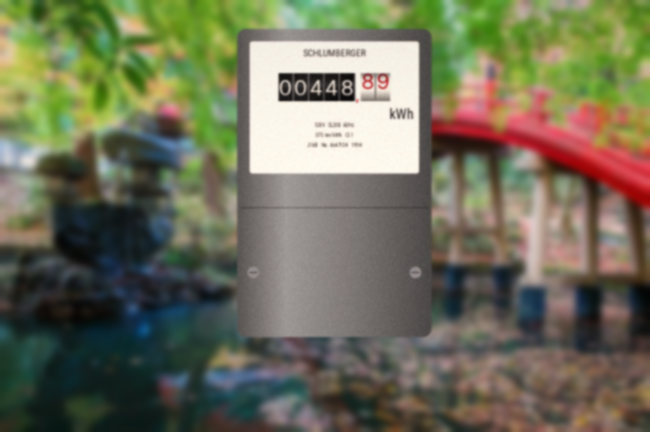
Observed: 448.89 kWh
